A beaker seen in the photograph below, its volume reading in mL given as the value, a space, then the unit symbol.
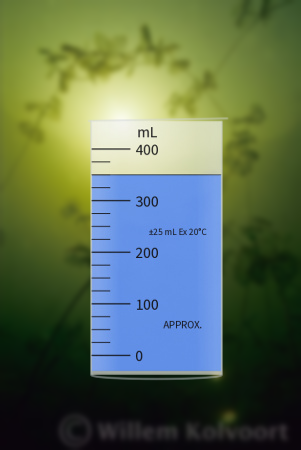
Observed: 350 mL
